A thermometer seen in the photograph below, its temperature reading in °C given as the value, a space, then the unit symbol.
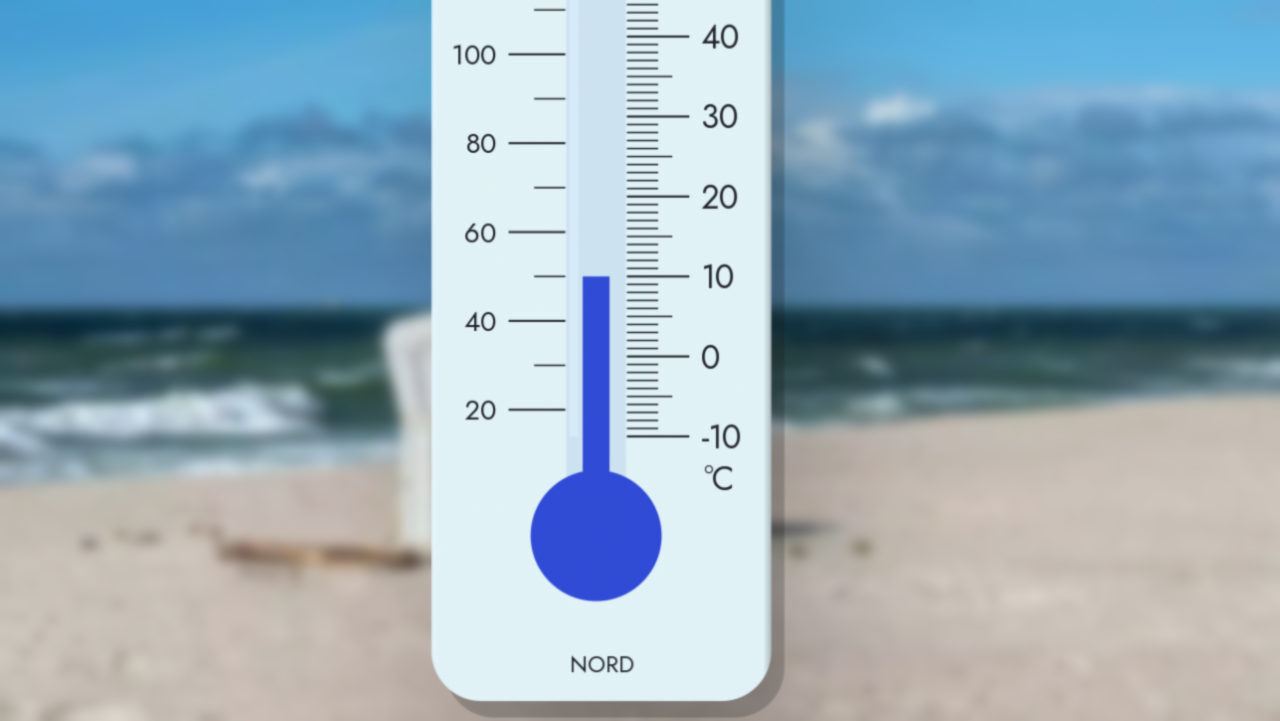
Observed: 10 °C
